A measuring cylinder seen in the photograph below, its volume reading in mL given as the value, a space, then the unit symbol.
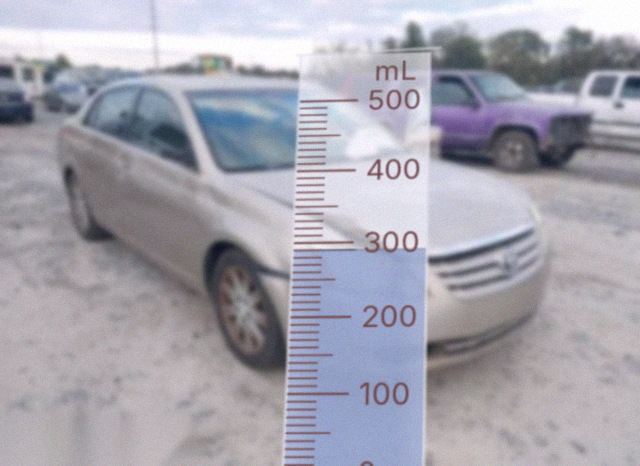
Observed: 290 mL
